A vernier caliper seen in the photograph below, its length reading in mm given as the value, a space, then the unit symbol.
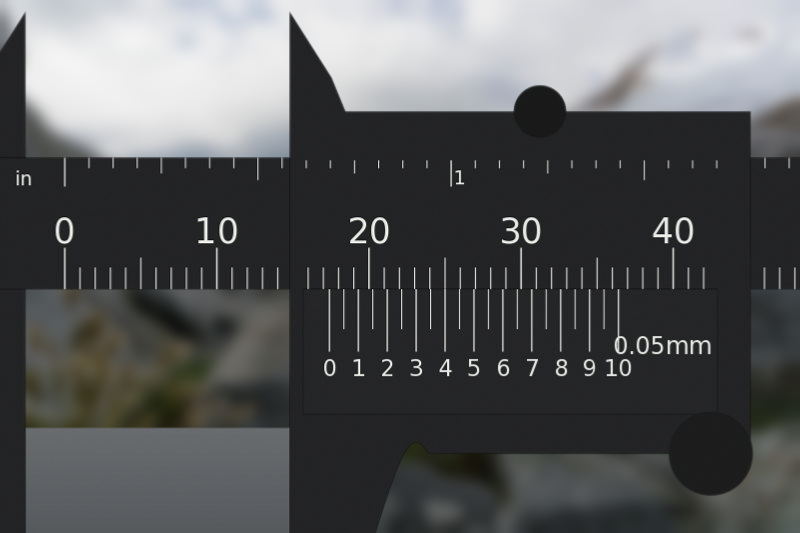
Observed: 17.4 mm
